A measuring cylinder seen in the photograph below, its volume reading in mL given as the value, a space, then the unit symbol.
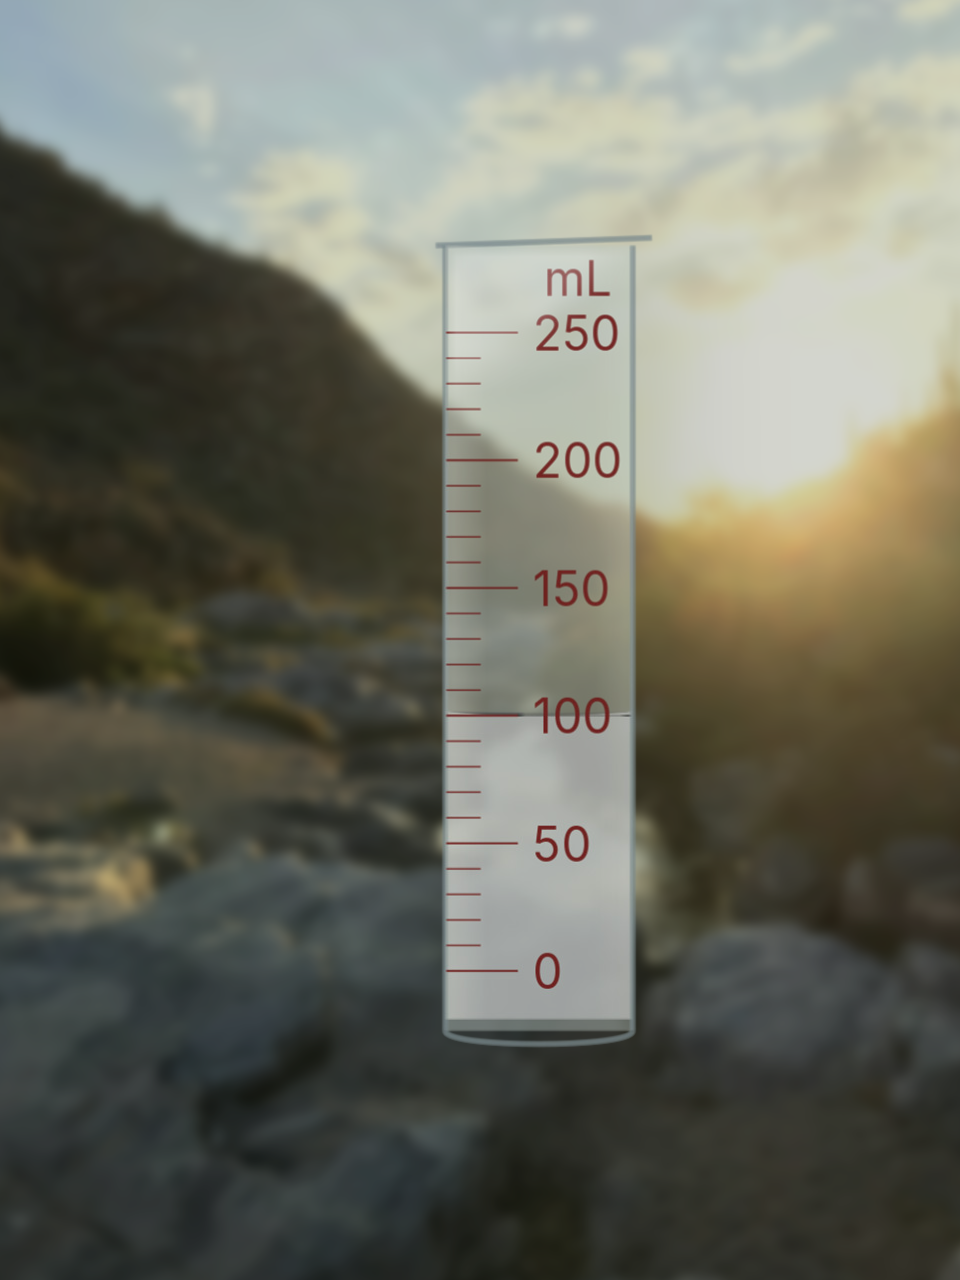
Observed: 100 mL
